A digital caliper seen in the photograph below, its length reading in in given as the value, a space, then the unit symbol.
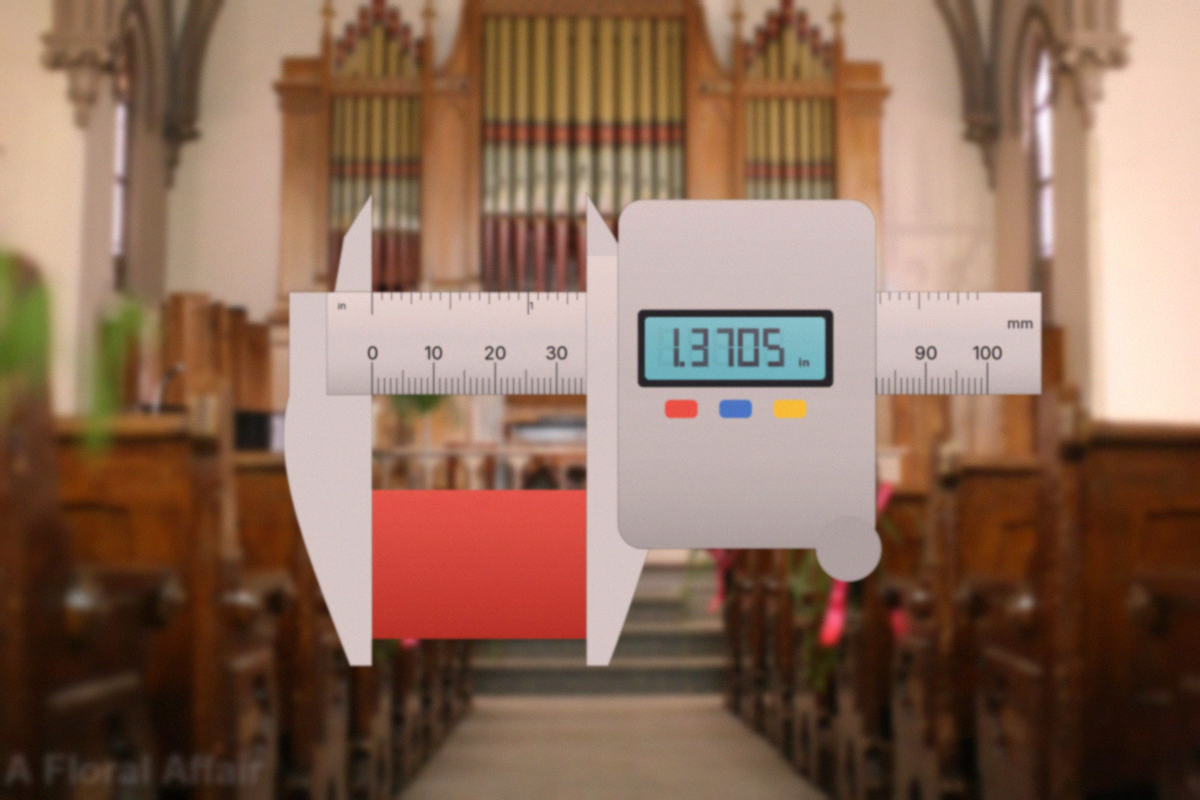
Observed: 1.3705 in
